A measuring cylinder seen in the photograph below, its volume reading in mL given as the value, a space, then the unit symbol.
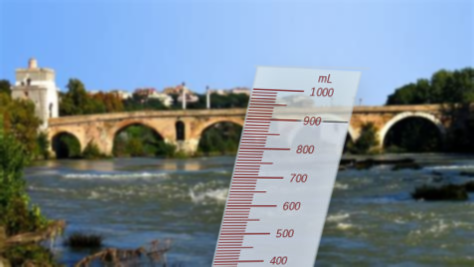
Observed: 900 mL
